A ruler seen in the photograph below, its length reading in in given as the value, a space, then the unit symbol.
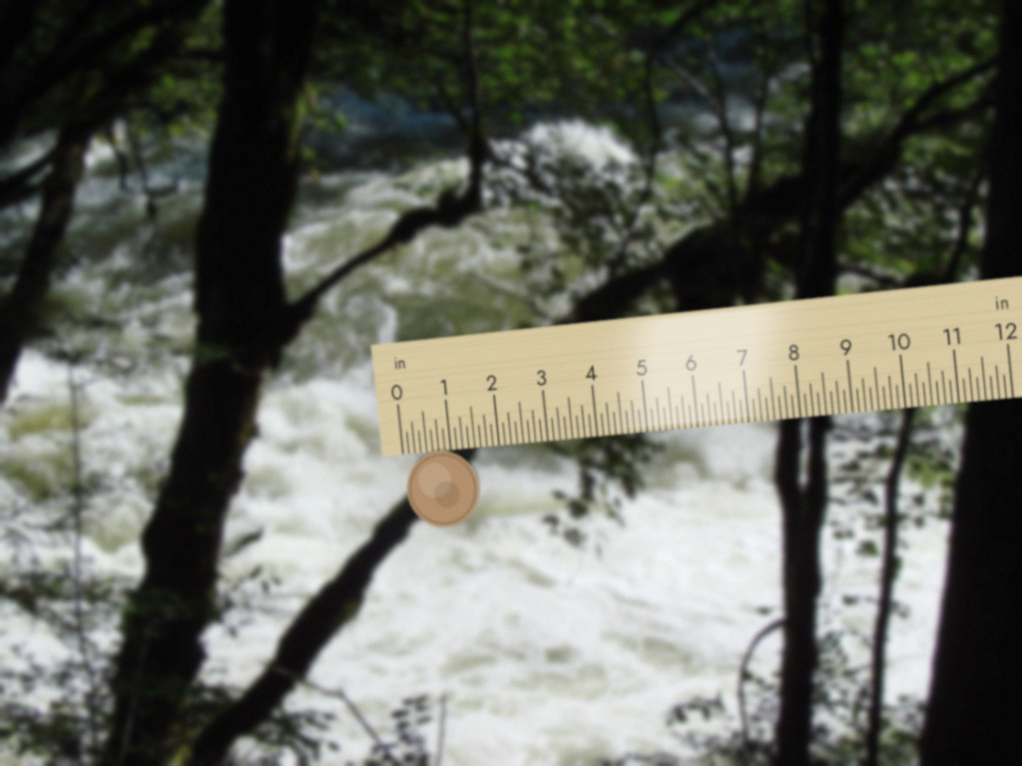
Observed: 1.5 in
